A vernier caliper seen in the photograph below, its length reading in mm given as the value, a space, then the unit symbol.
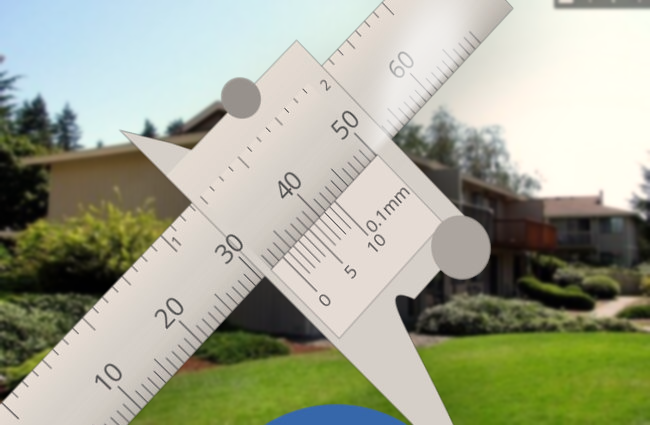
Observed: 33.6 mm
